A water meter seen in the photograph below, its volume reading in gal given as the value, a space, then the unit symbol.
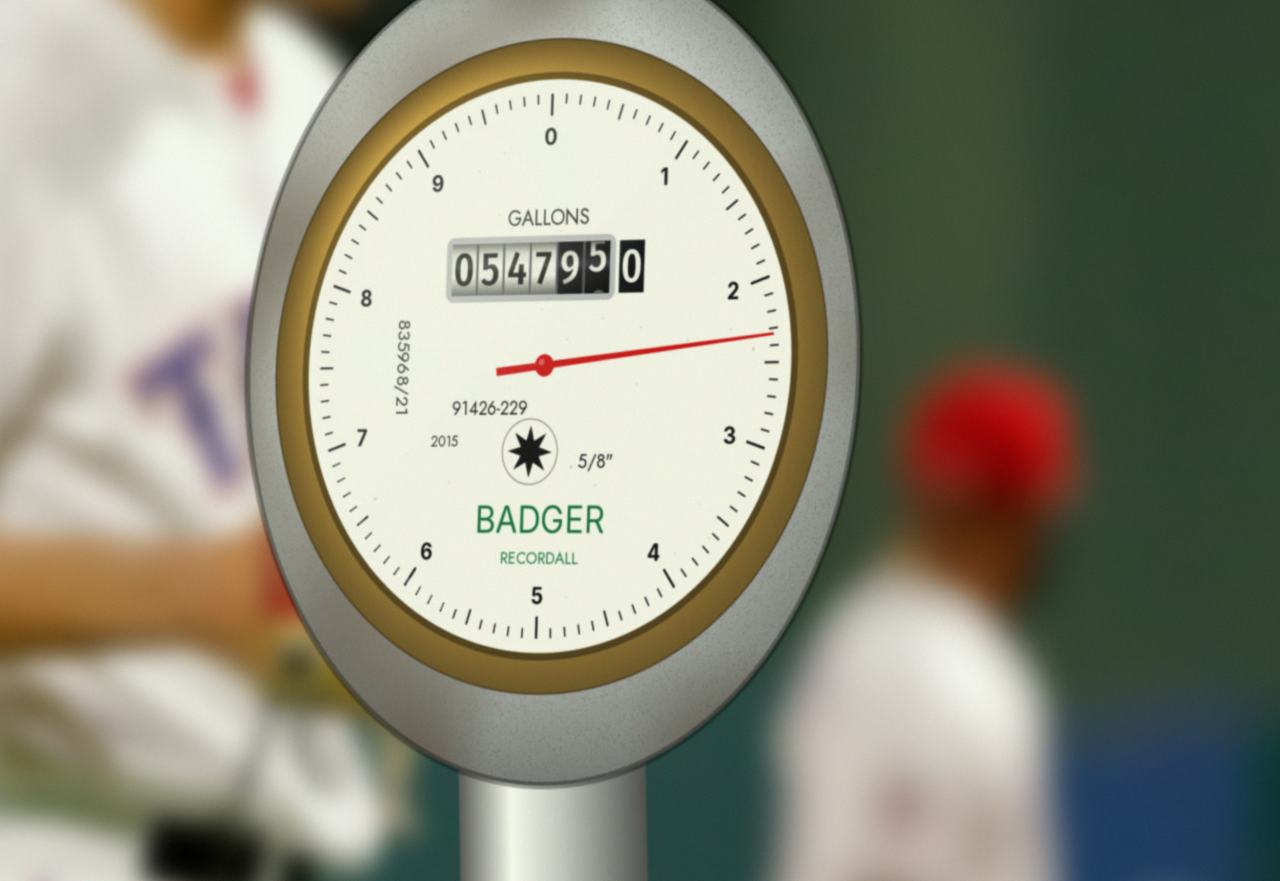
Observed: 547952.3 gal
